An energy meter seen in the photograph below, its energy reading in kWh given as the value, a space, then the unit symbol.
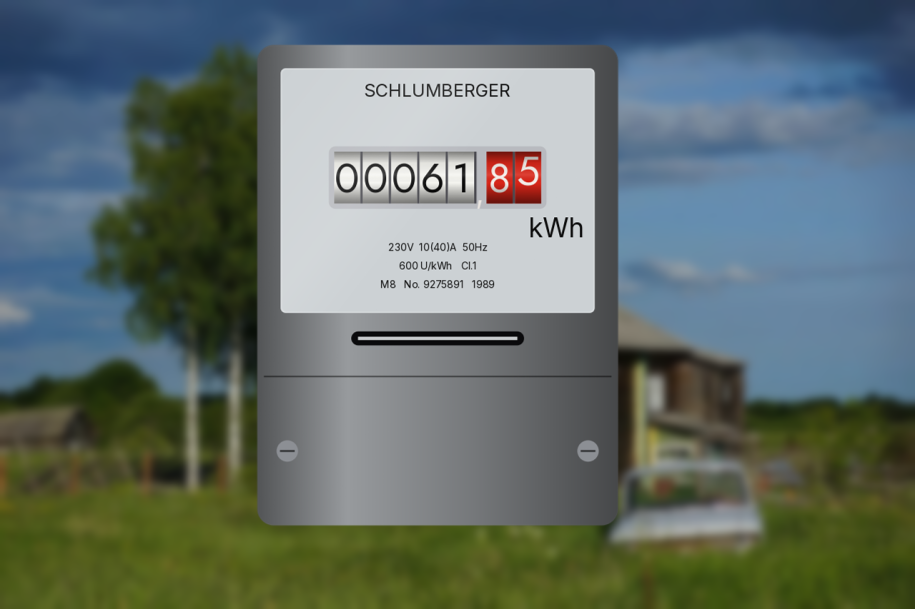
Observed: 61.85 kWh
